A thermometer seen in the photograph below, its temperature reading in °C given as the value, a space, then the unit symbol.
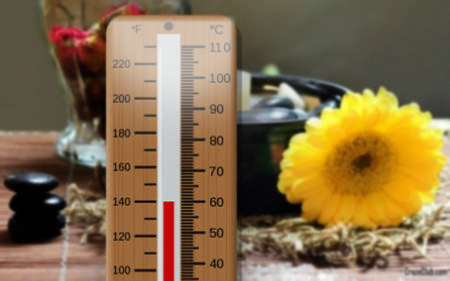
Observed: 60 °C
